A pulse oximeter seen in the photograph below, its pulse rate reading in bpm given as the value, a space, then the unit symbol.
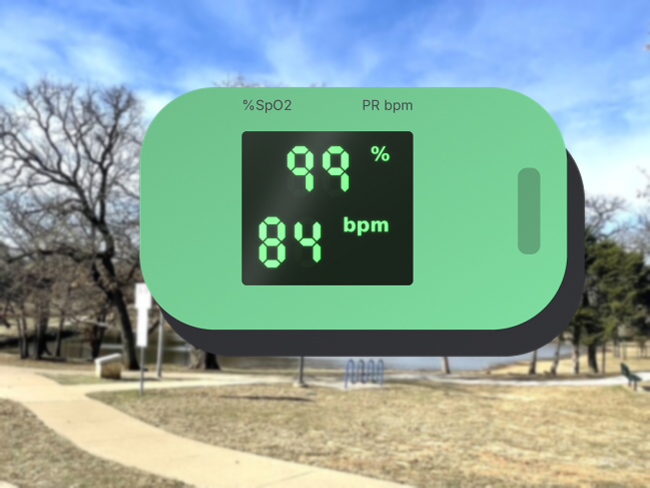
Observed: 84 bpm
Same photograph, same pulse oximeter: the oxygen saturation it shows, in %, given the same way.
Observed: 99 %
